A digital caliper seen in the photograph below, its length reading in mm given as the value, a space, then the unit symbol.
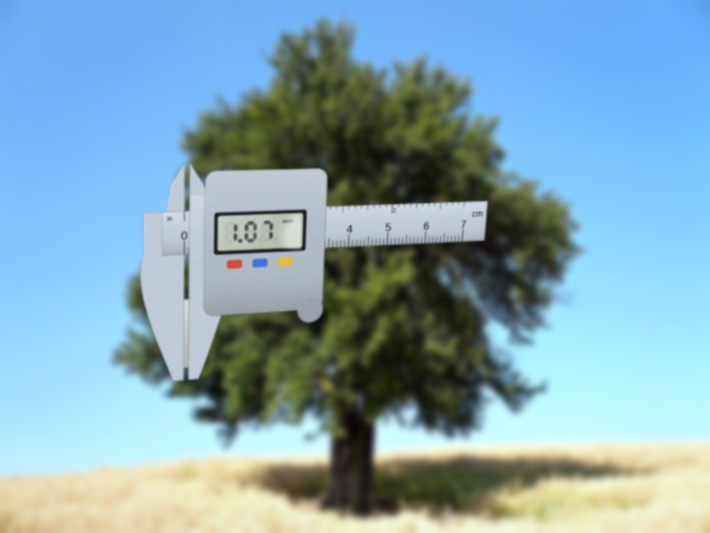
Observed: 1.07 mm
